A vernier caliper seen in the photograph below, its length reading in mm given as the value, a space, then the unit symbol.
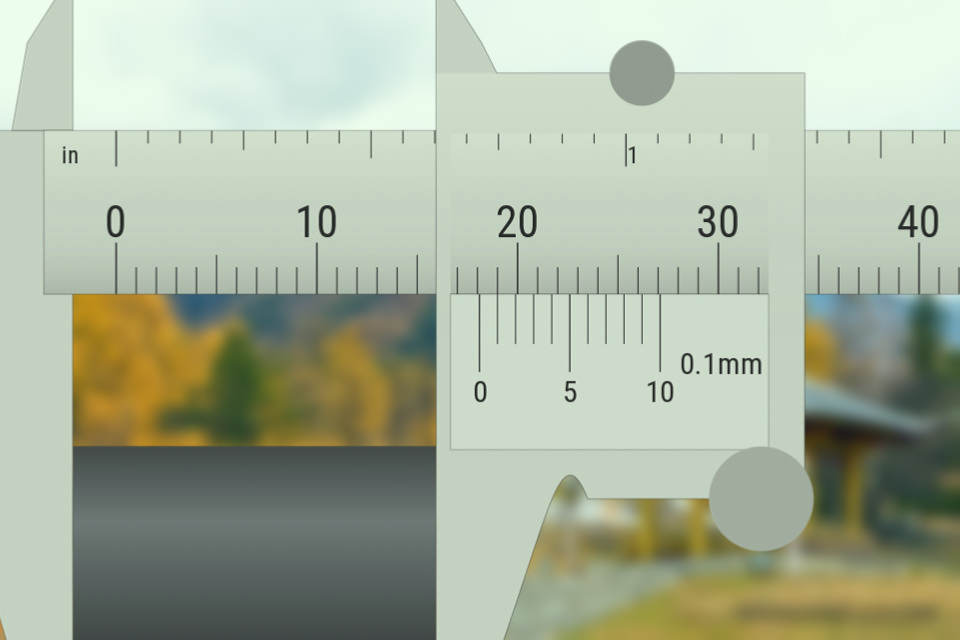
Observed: 18.1 mm
